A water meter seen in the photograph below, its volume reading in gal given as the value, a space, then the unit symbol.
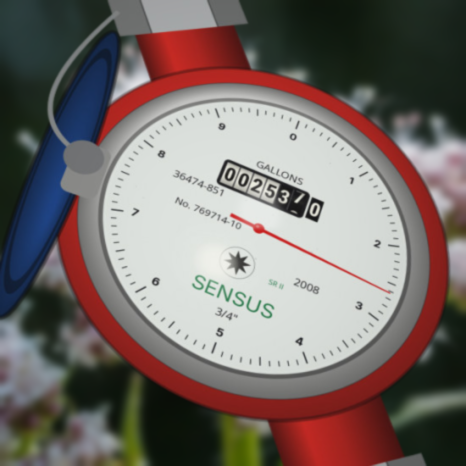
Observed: 25372.6 gal
